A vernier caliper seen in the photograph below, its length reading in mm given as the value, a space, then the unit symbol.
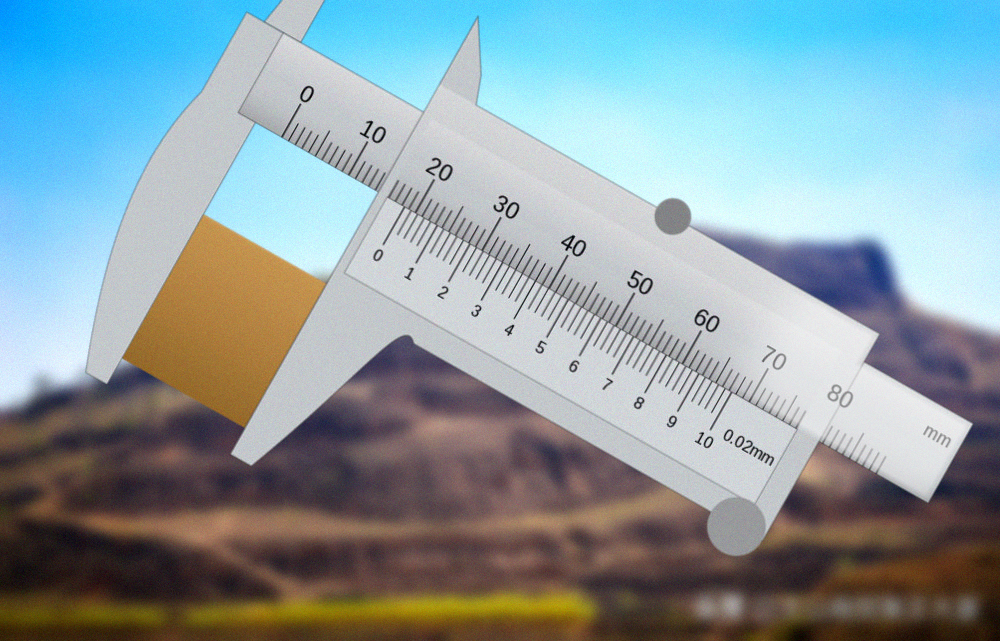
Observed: 18.4 mm
